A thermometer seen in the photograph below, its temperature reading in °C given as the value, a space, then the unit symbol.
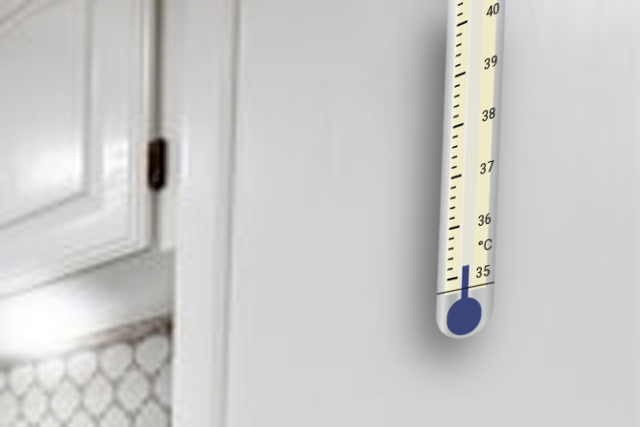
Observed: 35.2 °C
